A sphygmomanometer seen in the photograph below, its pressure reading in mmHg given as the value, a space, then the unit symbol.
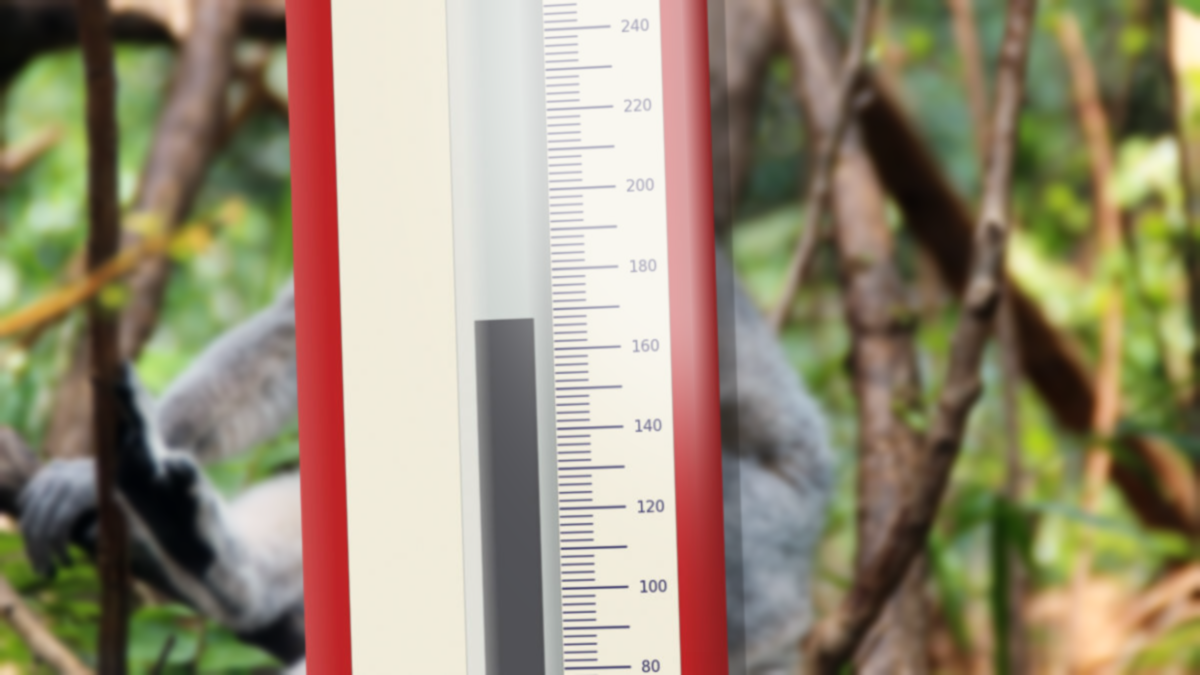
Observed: 168 mmHg
